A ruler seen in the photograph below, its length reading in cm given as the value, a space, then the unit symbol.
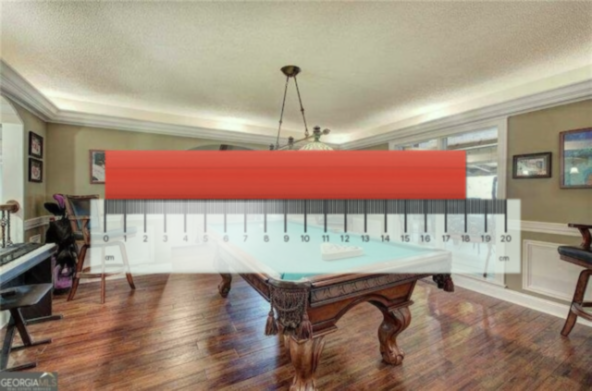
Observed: 18 cm
